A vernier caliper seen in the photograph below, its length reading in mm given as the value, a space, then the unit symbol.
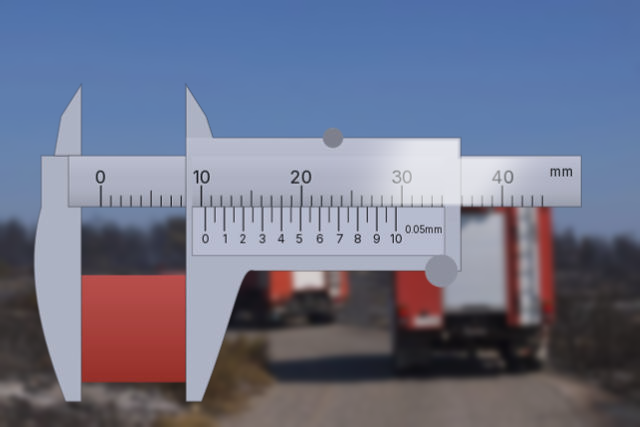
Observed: 10.4 mm
